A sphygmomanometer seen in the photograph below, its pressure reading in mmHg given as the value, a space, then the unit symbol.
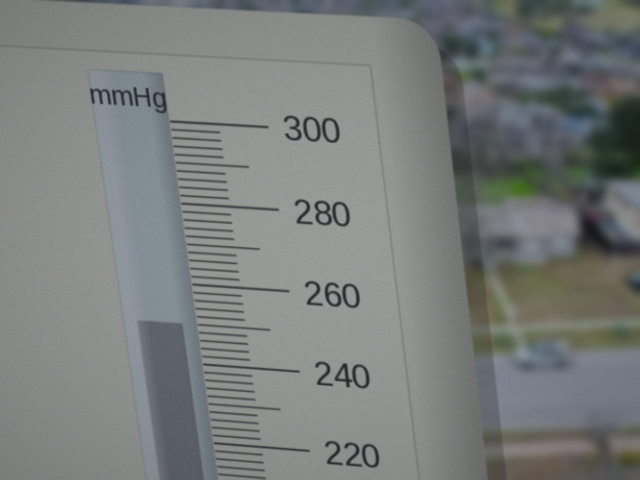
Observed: 250 mmHg
